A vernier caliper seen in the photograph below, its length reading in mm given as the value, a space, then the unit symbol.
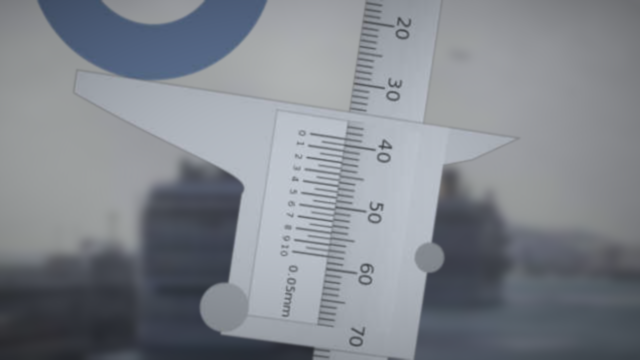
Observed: 39.0 mm
